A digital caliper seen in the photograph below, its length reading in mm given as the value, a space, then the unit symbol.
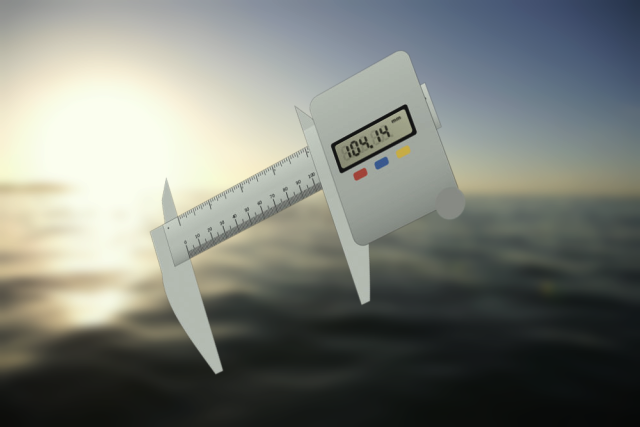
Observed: 104.14 mm
